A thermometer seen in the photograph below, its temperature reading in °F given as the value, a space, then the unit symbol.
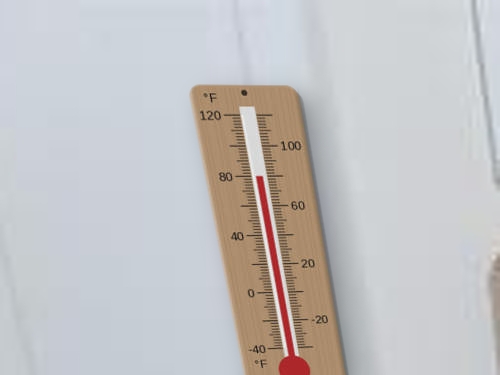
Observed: 80 °F
